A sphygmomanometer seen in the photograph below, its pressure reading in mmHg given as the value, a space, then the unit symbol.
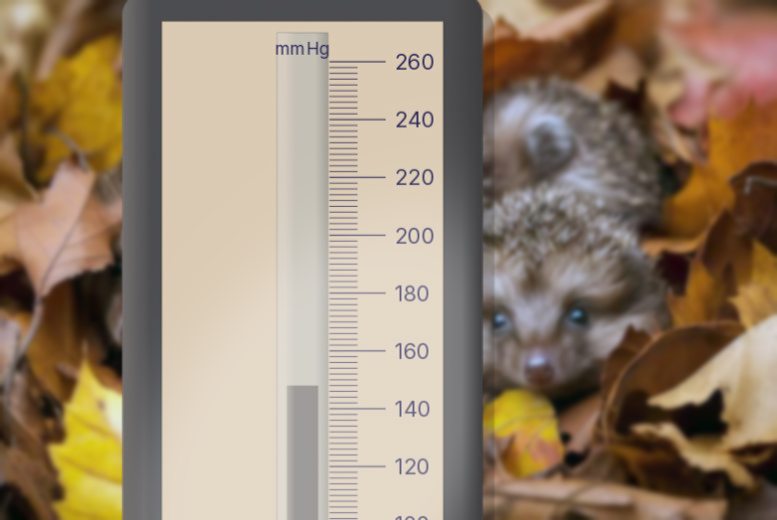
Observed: 148 mmHg
